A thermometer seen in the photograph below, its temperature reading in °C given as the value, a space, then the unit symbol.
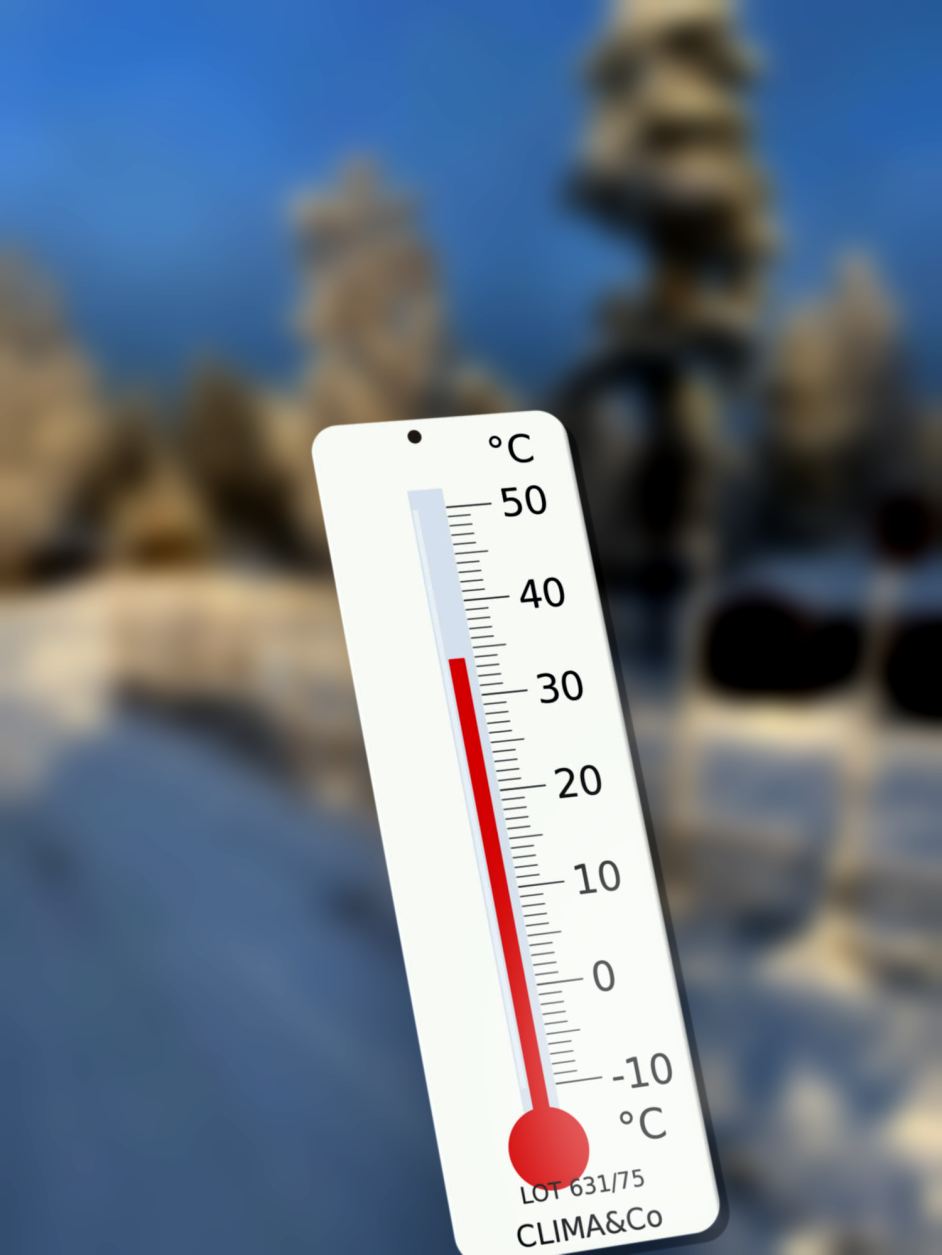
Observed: 34 °C
